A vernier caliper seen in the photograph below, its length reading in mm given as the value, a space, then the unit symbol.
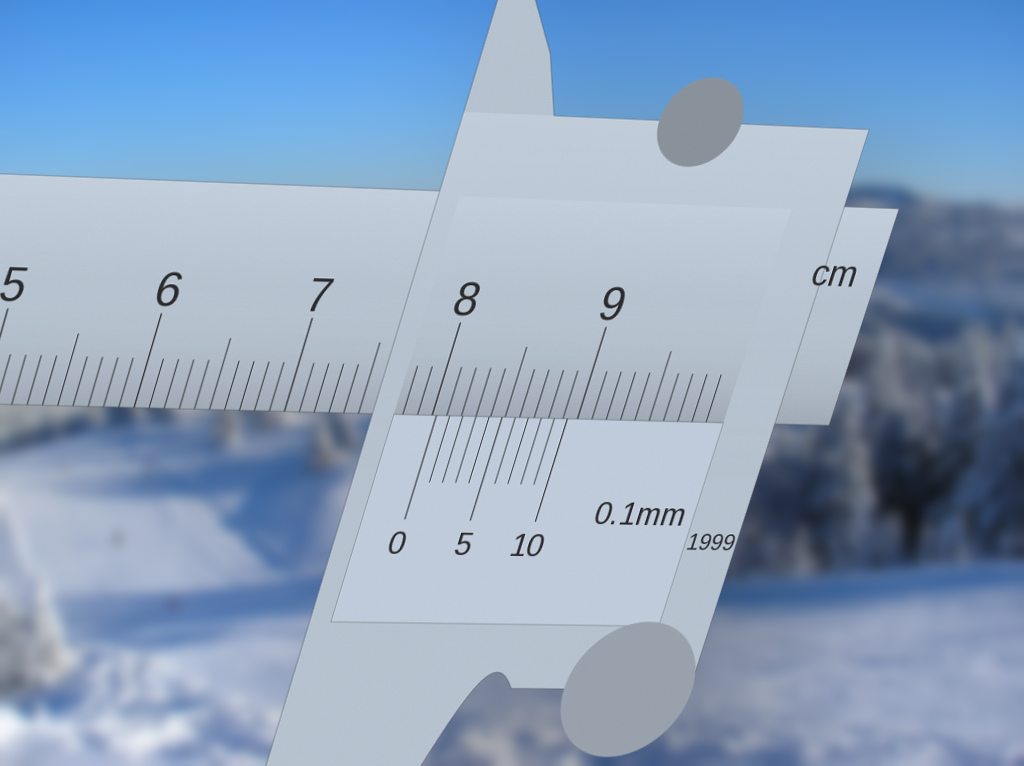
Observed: 80.3 mm
